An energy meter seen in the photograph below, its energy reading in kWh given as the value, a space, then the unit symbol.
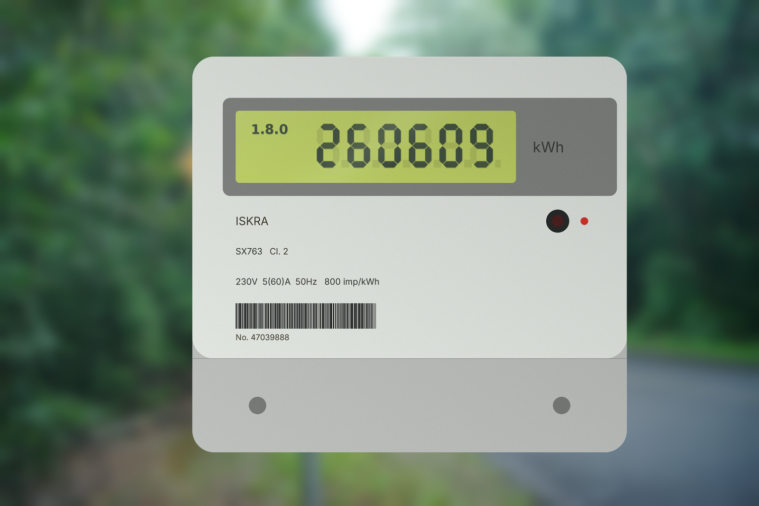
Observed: 260609 kWh
